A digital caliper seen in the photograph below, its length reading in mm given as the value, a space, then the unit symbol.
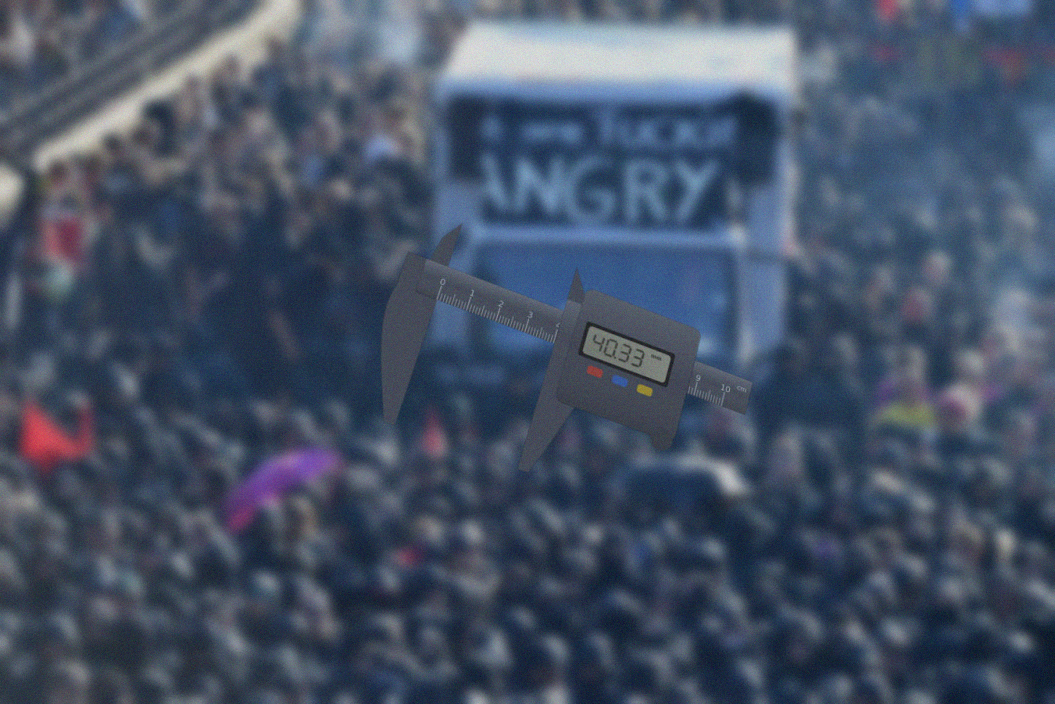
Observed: 40.33 mm
